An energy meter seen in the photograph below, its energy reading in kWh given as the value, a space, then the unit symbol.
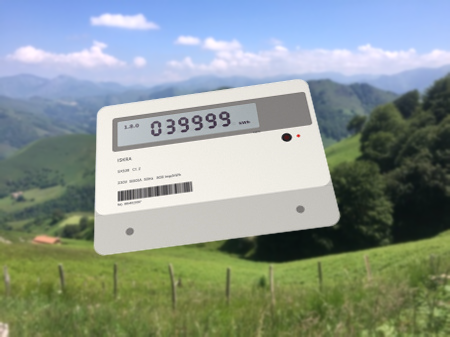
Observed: 39999 kWh
